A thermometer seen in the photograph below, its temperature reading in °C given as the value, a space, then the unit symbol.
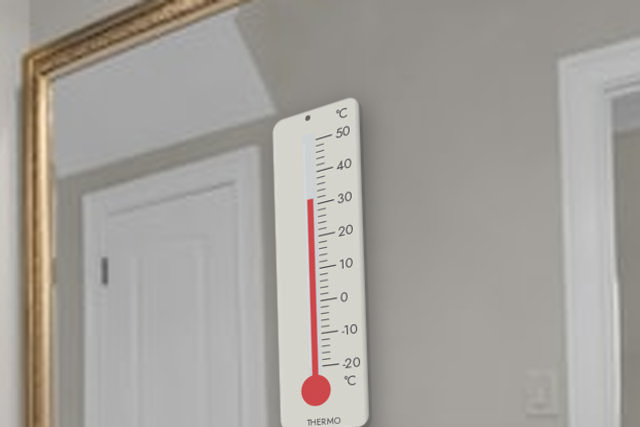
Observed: 32 °C
